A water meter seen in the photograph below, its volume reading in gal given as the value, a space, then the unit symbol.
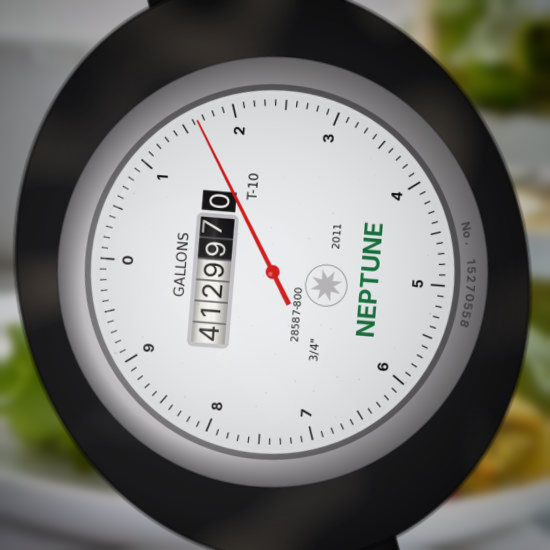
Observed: 4129971.6 gal
